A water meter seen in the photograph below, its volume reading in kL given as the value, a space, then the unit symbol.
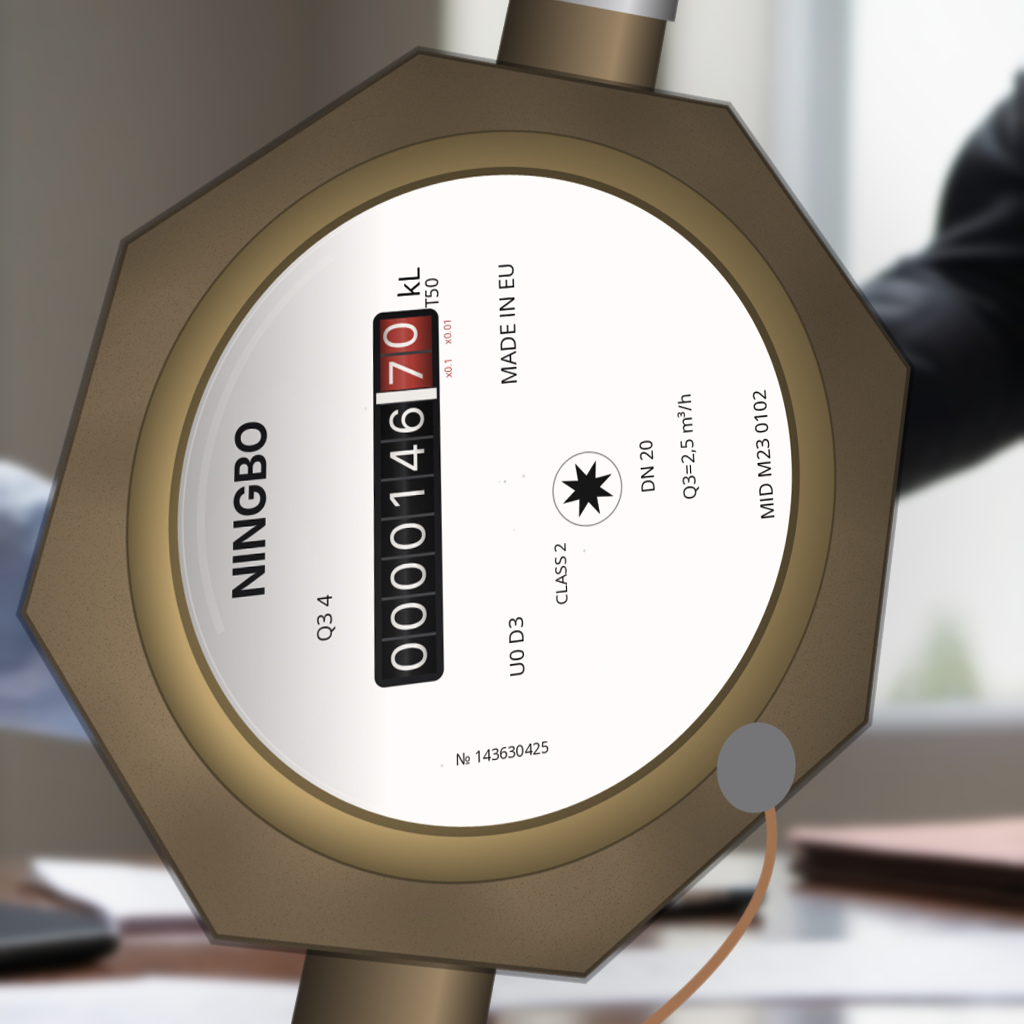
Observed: 146.70 kL
